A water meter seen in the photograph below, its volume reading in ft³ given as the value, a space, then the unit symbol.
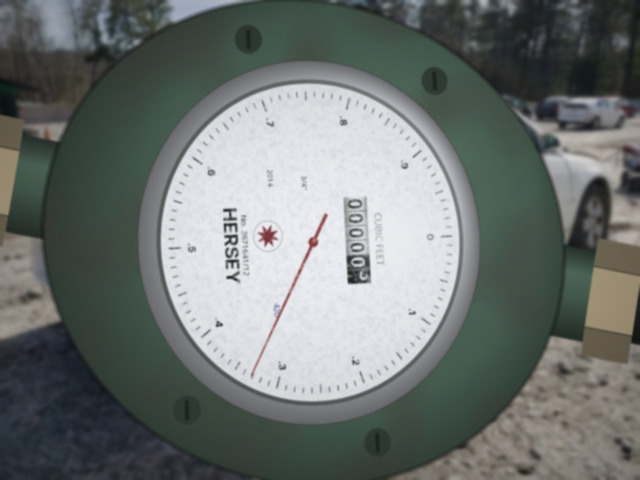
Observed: 3.33 ft³
